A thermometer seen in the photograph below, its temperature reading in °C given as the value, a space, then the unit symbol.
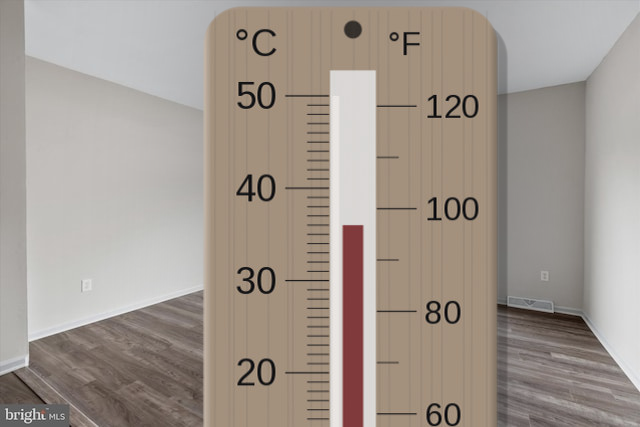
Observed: 36 °C
